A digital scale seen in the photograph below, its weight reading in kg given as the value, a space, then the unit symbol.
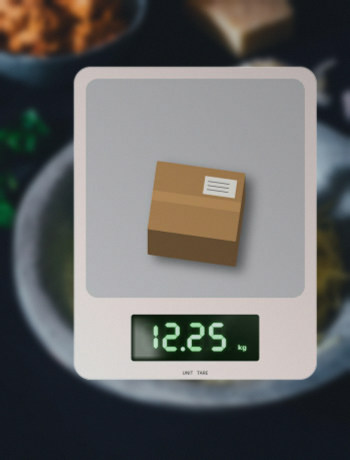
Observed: 12.25 kg
